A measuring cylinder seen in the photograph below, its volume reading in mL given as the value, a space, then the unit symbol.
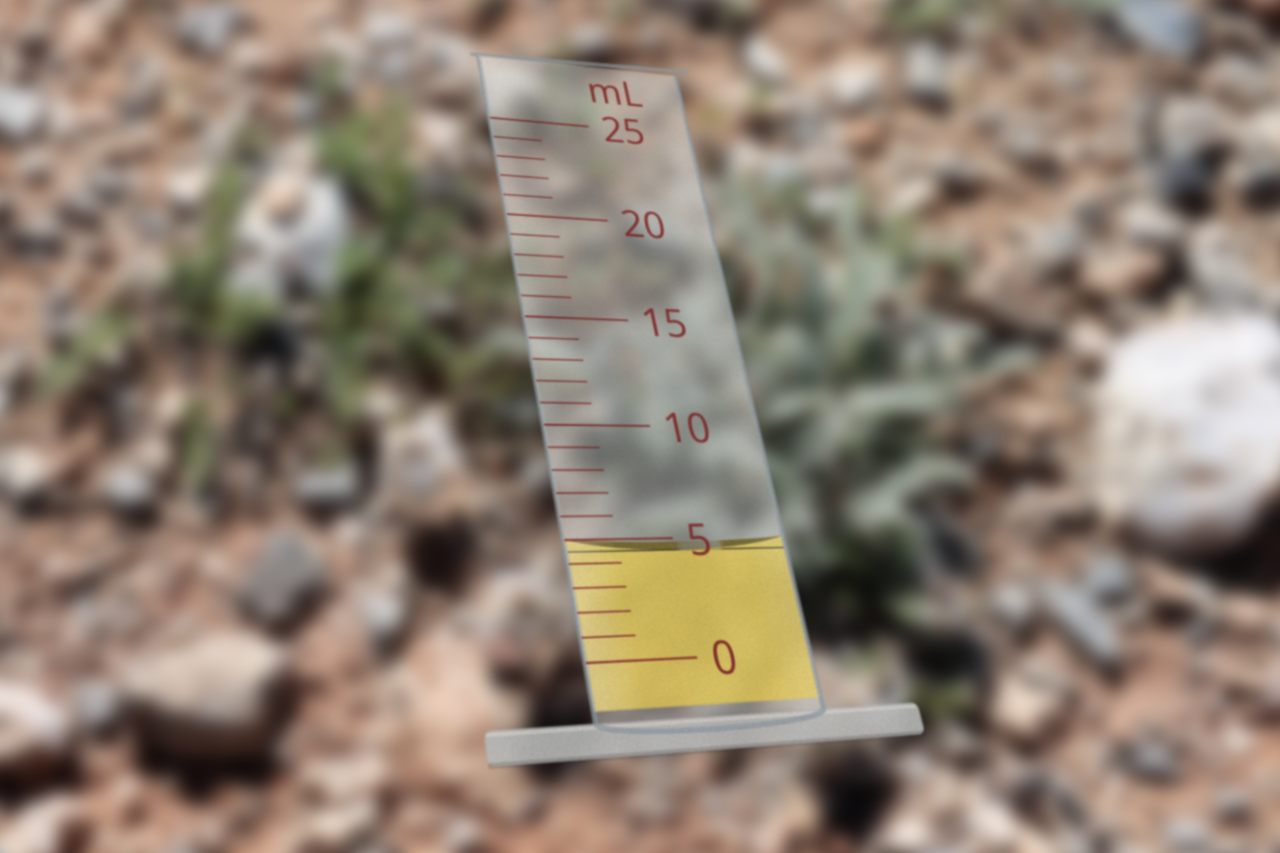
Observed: 4.5 mL
